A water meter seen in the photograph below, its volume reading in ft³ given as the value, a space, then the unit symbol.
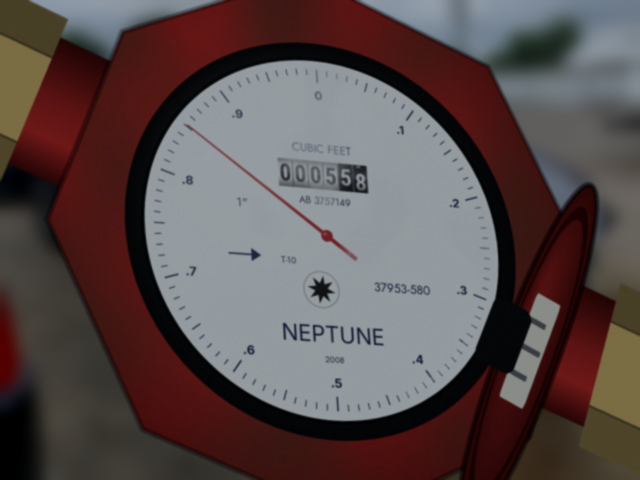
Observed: 557.85 ft³
